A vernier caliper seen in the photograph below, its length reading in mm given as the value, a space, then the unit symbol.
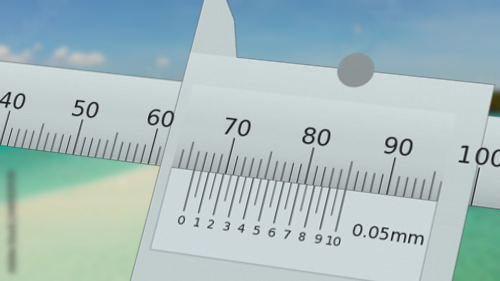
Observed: 66.0 mm
